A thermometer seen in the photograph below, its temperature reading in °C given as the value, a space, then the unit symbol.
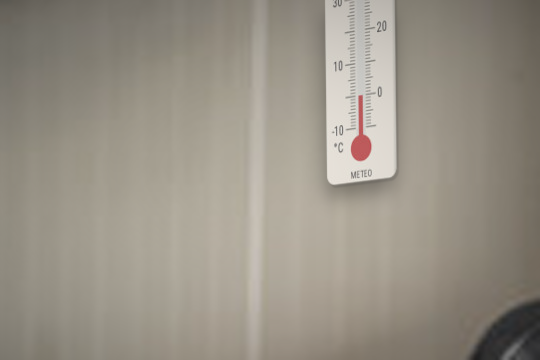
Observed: 0 °C
